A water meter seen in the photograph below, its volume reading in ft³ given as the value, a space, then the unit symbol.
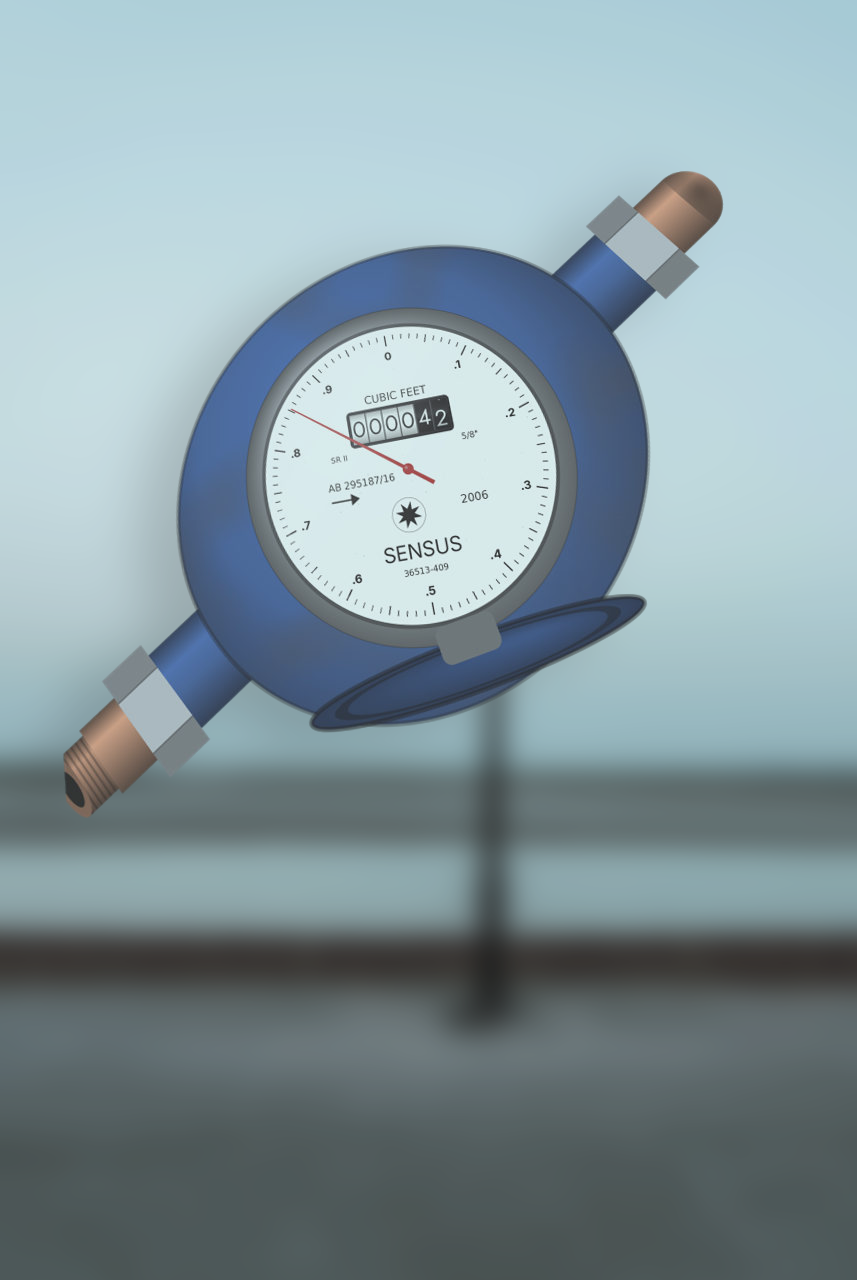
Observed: 41.85 ft³
